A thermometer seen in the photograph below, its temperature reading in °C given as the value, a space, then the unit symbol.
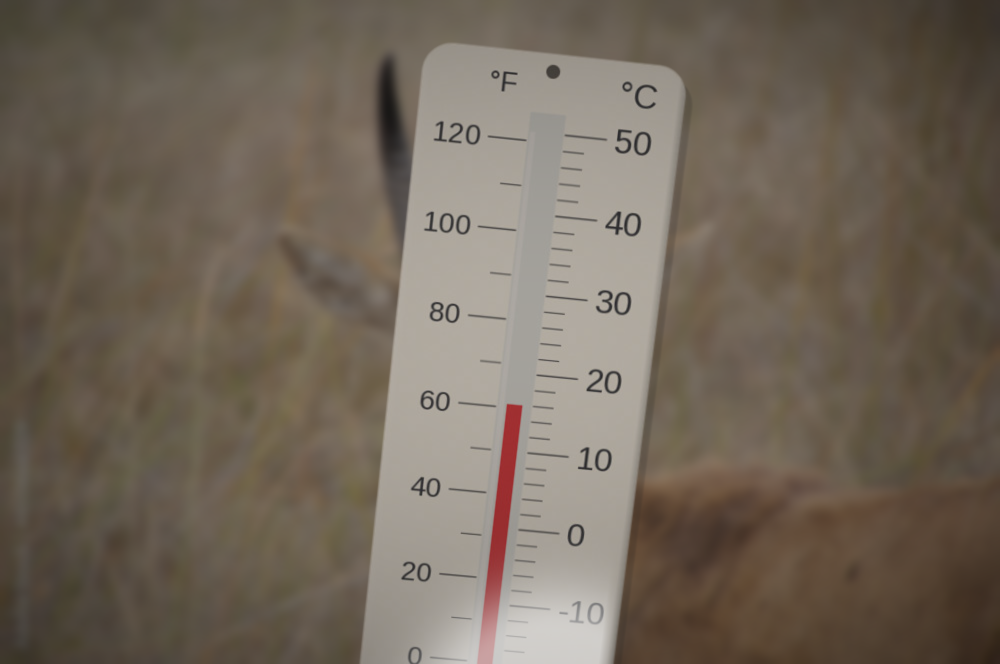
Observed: 16 °C
